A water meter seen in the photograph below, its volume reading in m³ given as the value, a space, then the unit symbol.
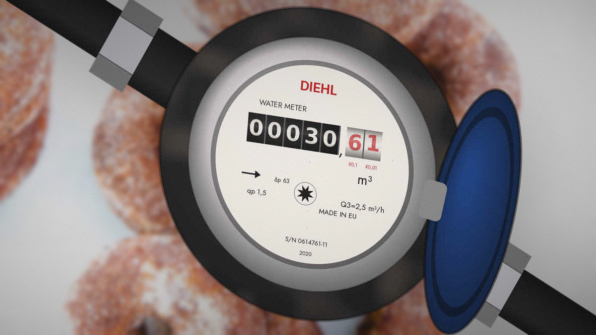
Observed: 30.61 m³
